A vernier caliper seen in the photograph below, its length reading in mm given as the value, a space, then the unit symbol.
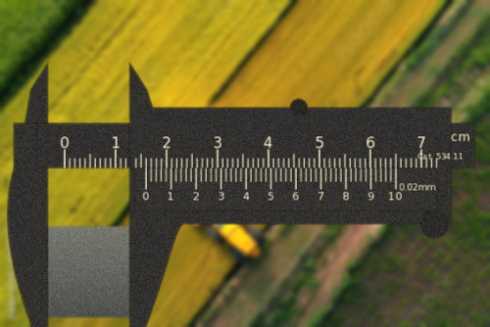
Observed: 16.0 mm
